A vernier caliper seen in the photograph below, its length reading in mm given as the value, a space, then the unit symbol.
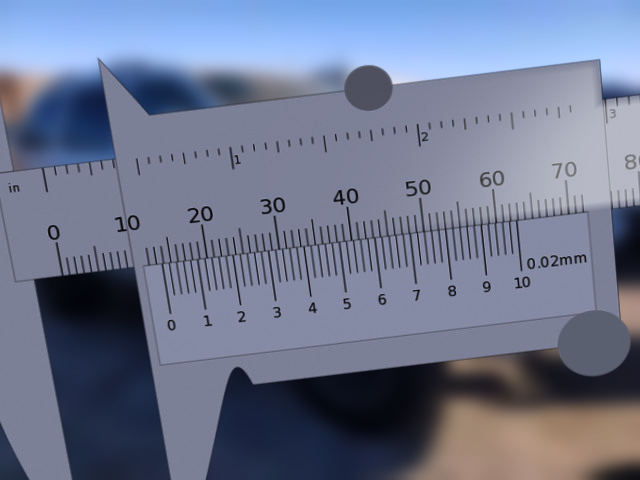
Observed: 13.8 mm
